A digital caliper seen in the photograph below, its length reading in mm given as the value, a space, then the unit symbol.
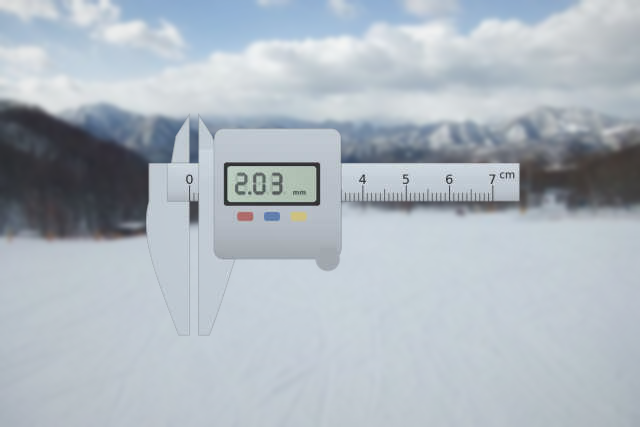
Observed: 2.03 mm
